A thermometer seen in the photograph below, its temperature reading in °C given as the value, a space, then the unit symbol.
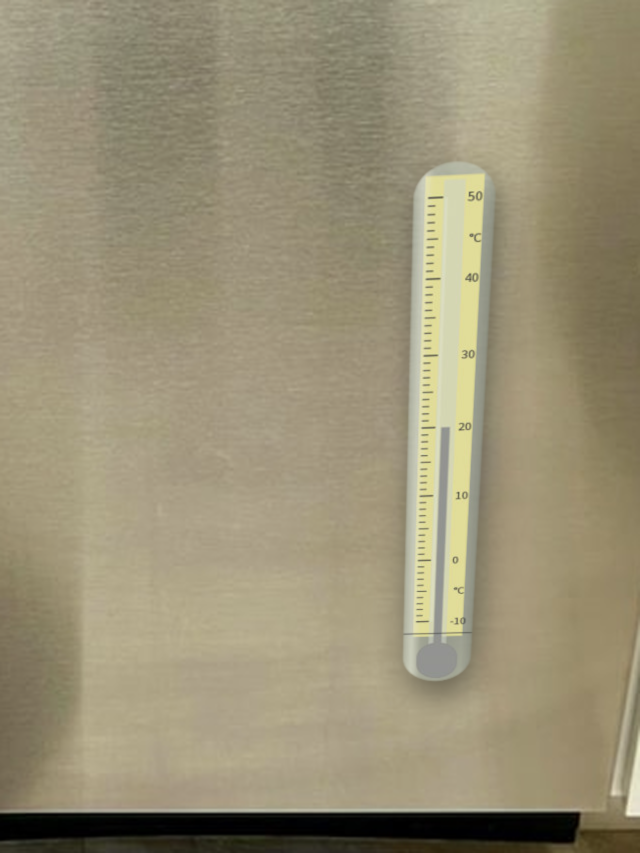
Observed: 20 °C
